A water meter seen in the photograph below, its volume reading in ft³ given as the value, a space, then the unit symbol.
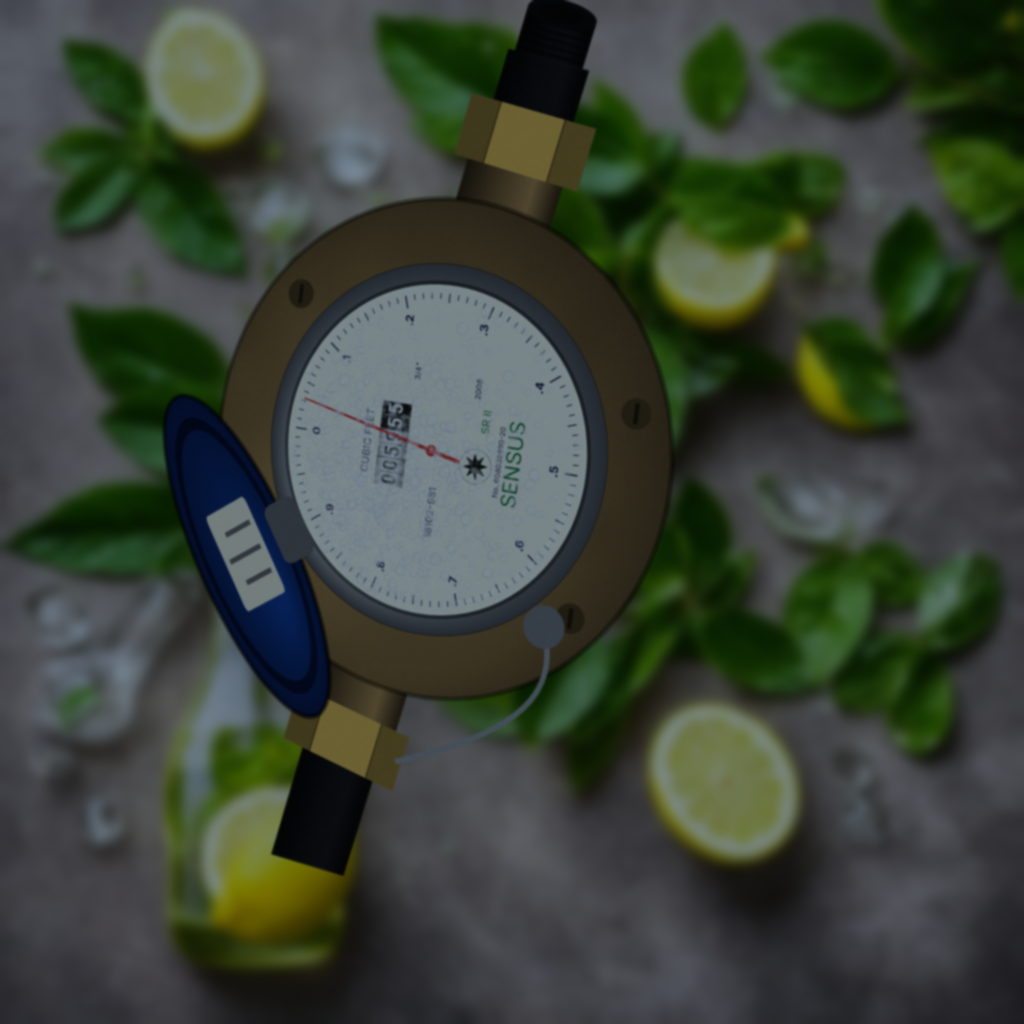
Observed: 5955.03 ft³
